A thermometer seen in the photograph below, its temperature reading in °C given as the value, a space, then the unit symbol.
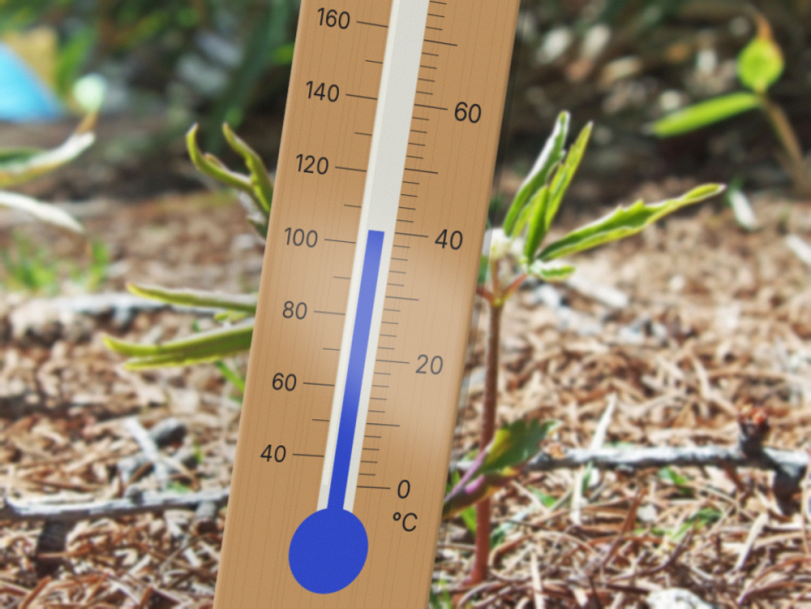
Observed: 40 °C
